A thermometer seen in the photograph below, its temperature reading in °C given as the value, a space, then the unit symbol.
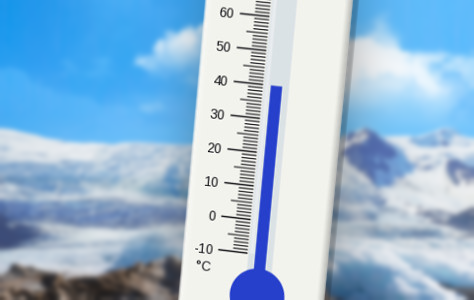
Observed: 40 °C
